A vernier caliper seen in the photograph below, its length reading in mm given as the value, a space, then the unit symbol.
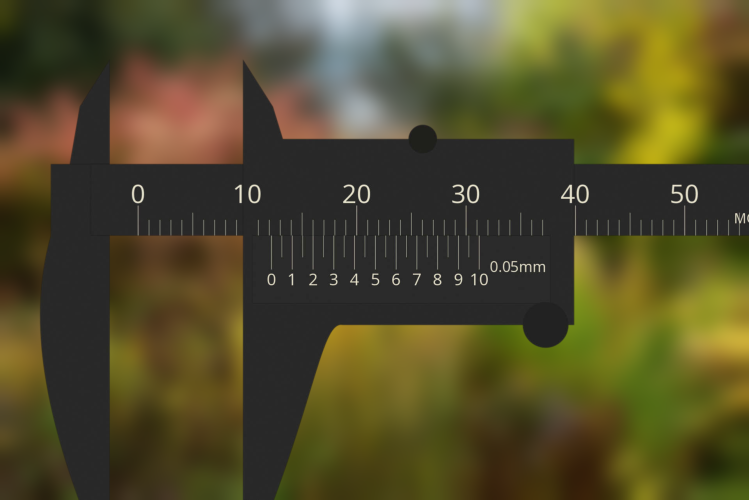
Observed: 12.2 mm
